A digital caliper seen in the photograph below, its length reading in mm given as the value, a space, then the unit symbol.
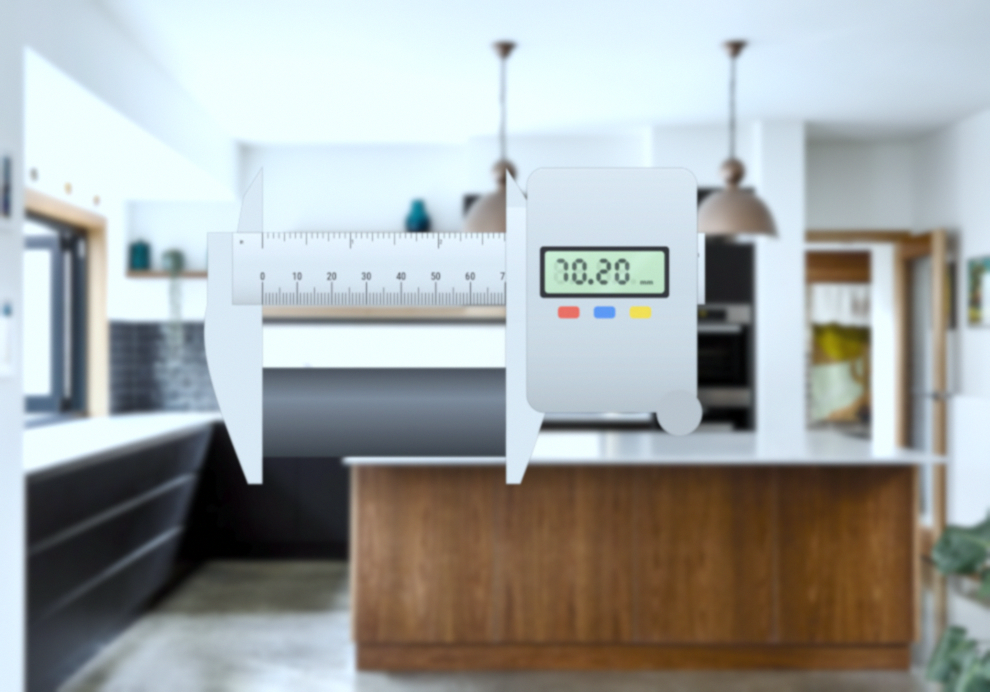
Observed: 70.20 mm
